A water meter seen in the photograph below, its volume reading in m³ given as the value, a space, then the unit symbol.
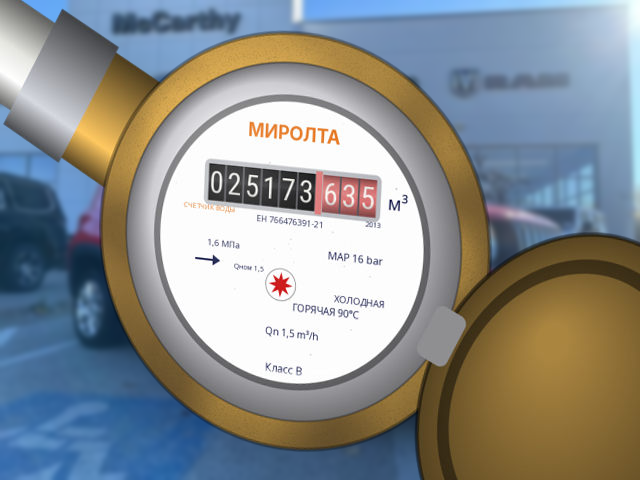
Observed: 25173.635 m³
